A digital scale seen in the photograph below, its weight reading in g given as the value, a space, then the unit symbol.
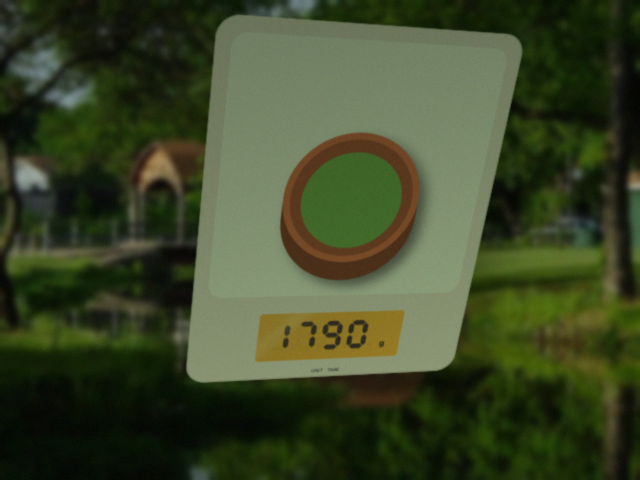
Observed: 1790 g
